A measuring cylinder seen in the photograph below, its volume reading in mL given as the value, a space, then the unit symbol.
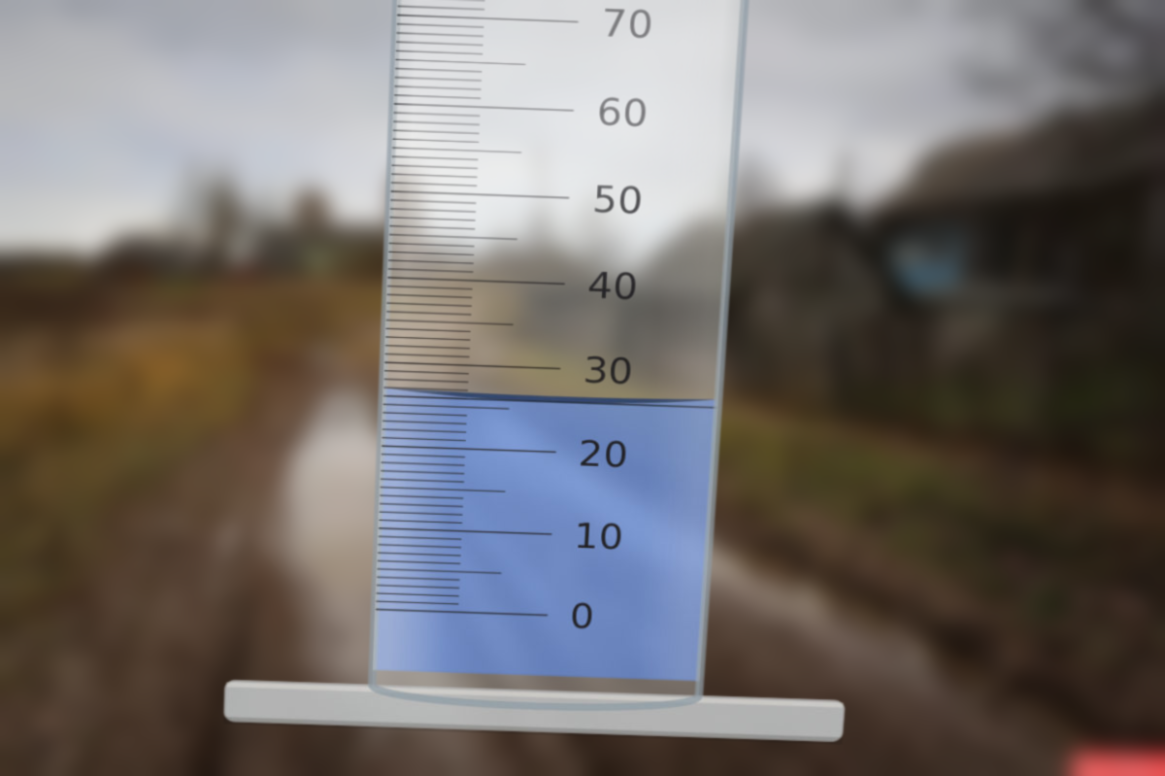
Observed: 26 mL
